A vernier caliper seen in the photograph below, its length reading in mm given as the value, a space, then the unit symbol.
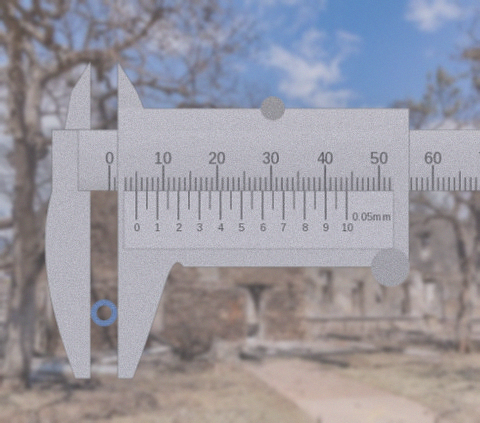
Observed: 5.0 mm
